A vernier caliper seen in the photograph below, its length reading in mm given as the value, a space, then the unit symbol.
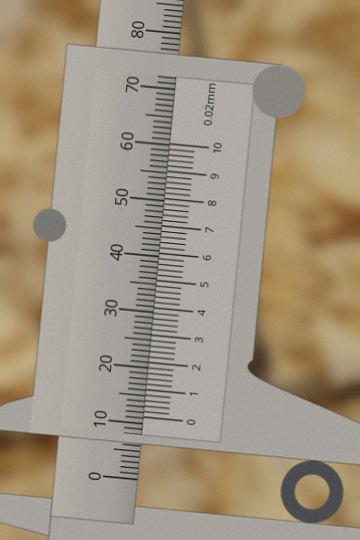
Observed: 11.2 mm
